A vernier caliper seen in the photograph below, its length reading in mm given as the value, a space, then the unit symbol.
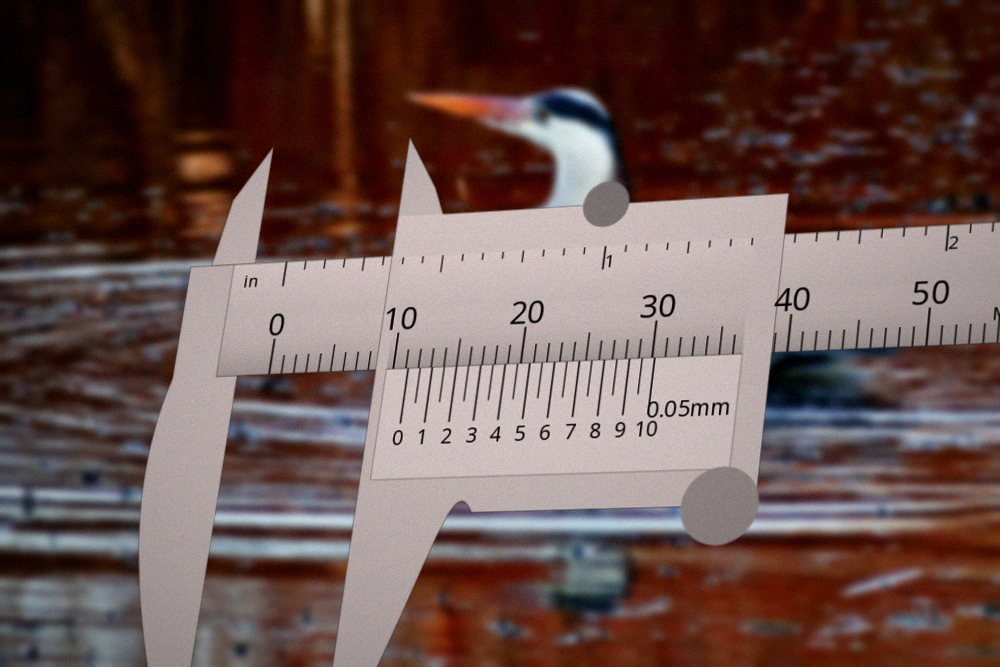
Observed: 11.2 mm
